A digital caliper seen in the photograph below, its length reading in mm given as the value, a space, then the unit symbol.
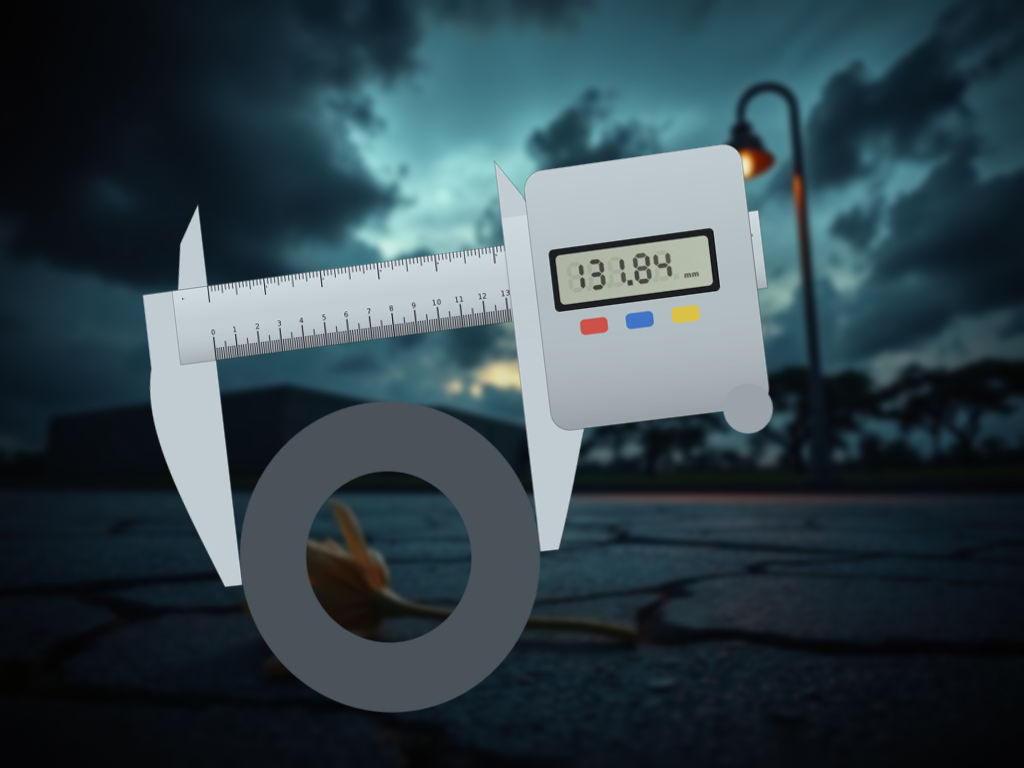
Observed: 131.84 mm
